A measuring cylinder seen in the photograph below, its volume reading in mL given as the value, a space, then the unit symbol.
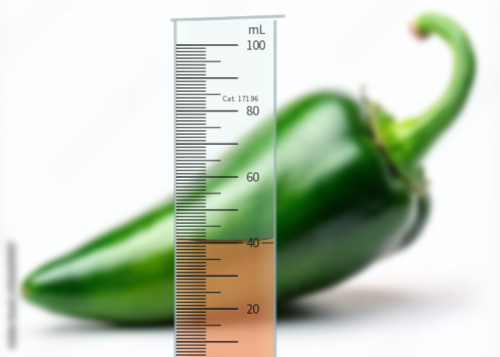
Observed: 40 mL
